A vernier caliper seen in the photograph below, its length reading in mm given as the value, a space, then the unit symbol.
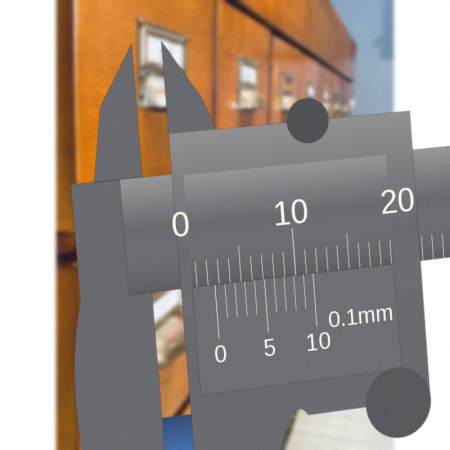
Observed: 2.6 mm
